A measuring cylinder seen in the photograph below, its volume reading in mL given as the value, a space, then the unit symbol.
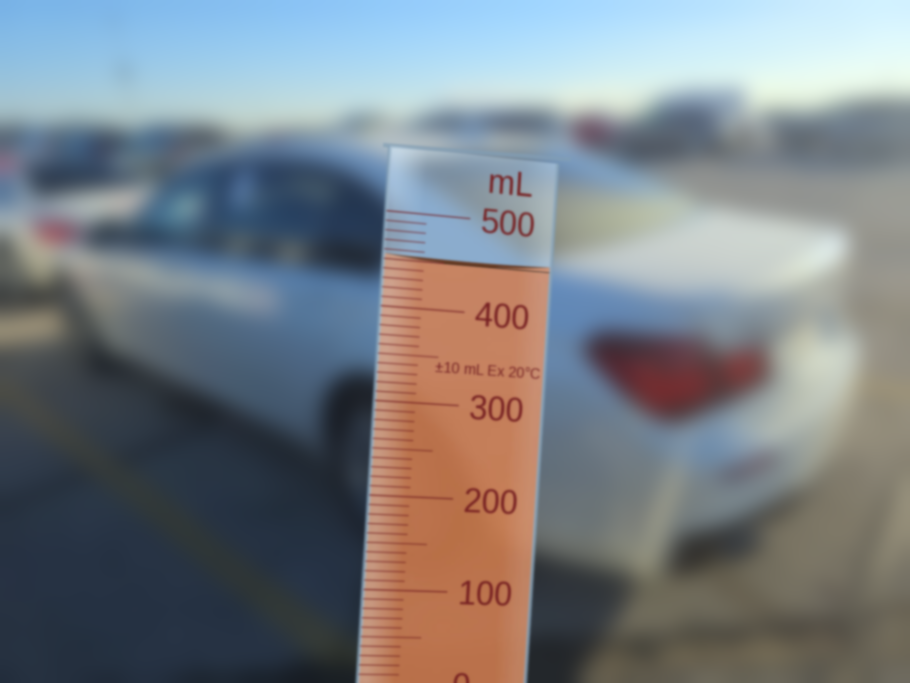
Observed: 450 mL
